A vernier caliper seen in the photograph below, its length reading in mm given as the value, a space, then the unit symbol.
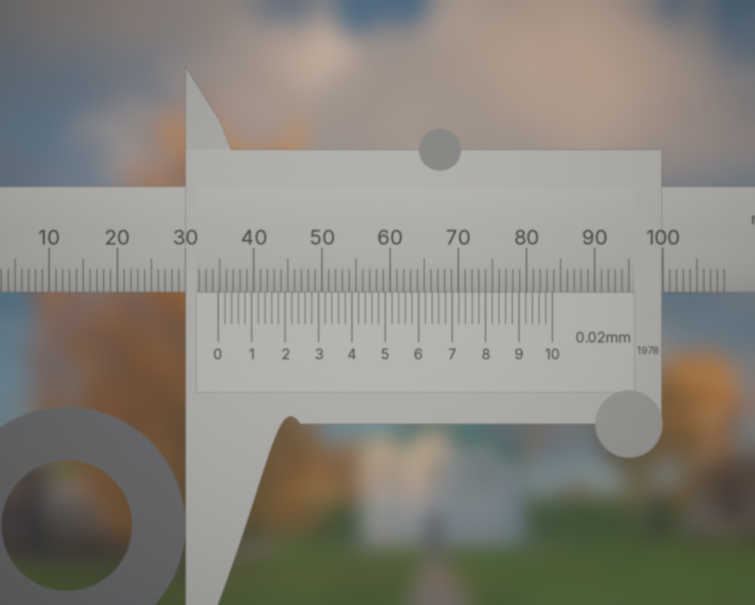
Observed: 34.8 mm
